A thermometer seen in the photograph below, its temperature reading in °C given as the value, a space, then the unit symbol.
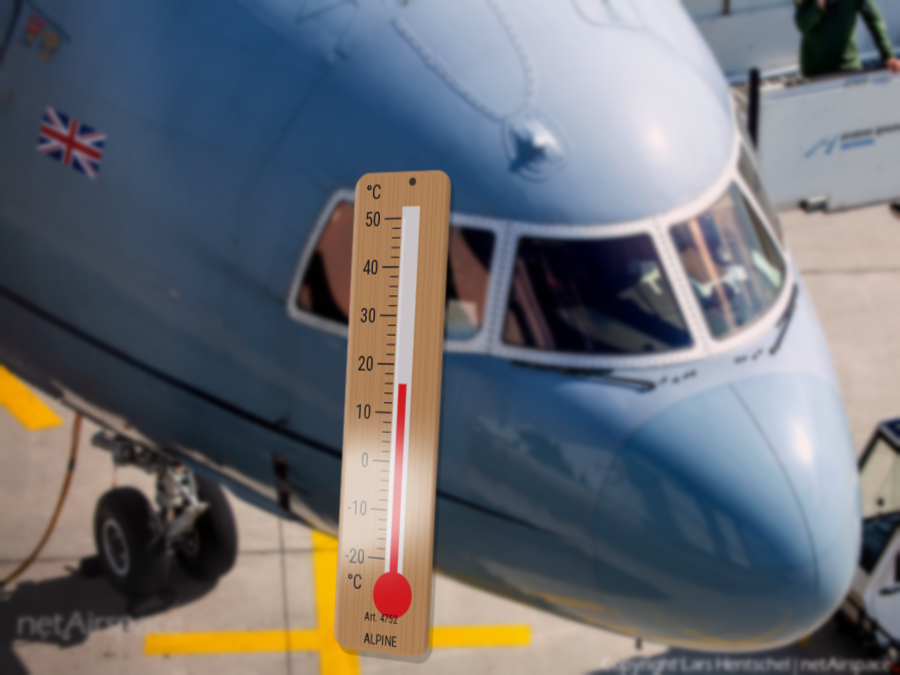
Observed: 16 °C
